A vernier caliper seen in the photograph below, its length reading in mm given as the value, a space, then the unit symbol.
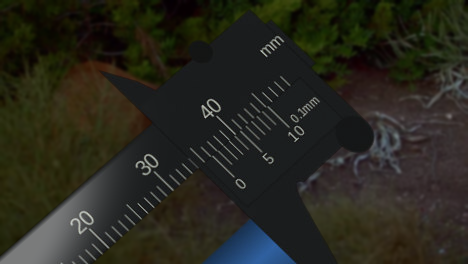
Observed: 36.2 mm
